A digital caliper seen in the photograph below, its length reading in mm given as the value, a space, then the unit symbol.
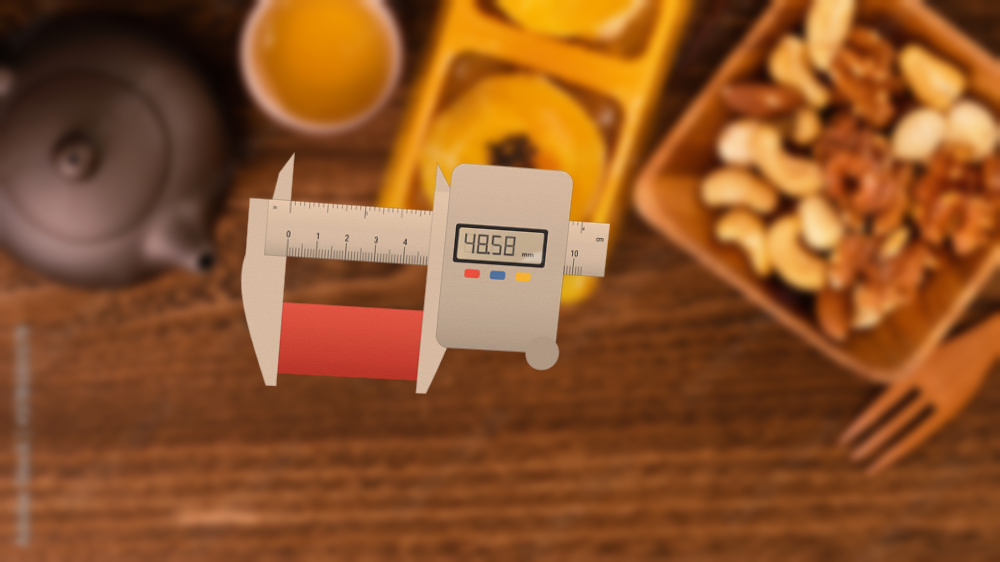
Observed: 48.58 mm
